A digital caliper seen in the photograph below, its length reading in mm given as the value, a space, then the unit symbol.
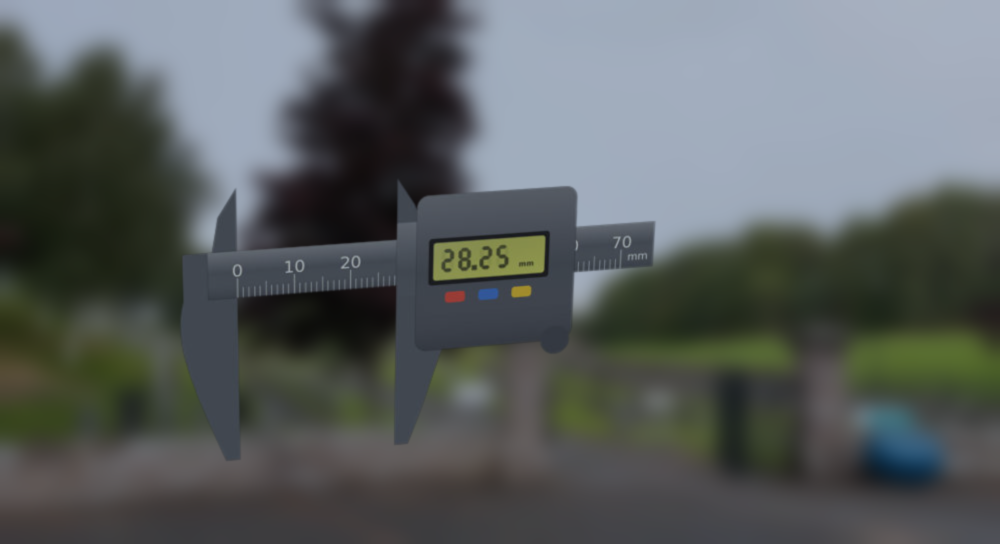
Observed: 28.25 mm
